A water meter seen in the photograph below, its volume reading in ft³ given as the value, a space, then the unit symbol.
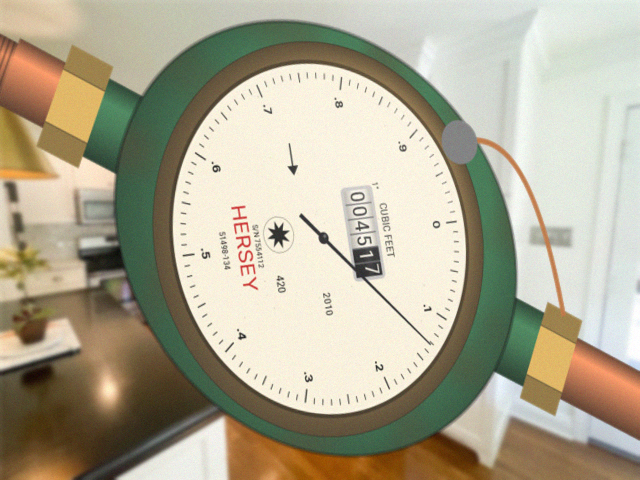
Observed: 4517.13 ft³
